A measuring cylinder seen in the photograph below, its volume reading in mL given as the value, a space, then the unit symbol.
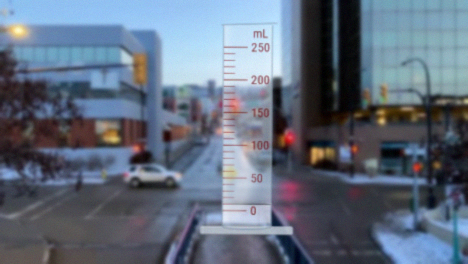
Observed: 10 mL
